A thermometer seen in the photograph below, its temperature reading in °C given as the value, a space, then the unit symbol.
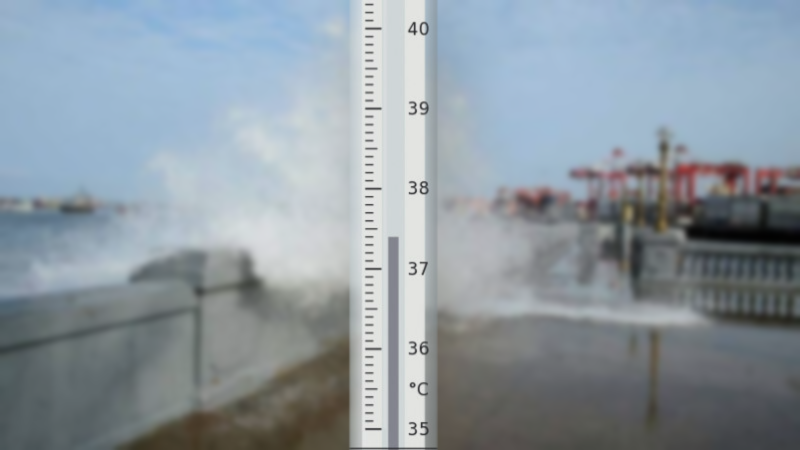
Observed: 37.4 °C
